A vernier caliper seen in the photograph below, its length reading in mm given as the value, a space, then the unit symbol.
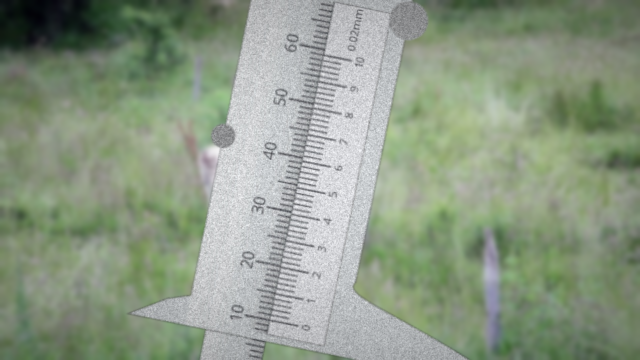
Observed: 10.0 mm
